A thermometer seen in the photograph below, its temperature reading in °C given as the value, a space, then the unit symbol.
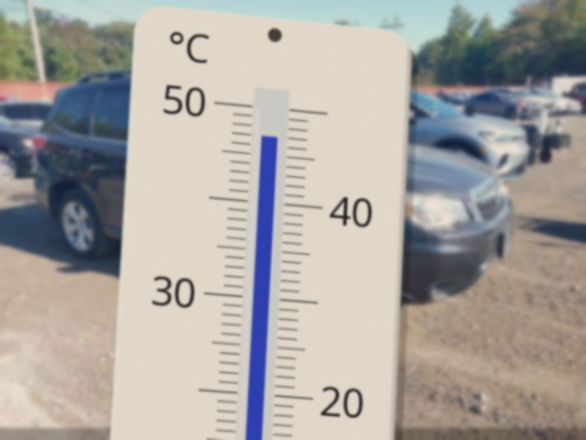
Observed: 47 °C
